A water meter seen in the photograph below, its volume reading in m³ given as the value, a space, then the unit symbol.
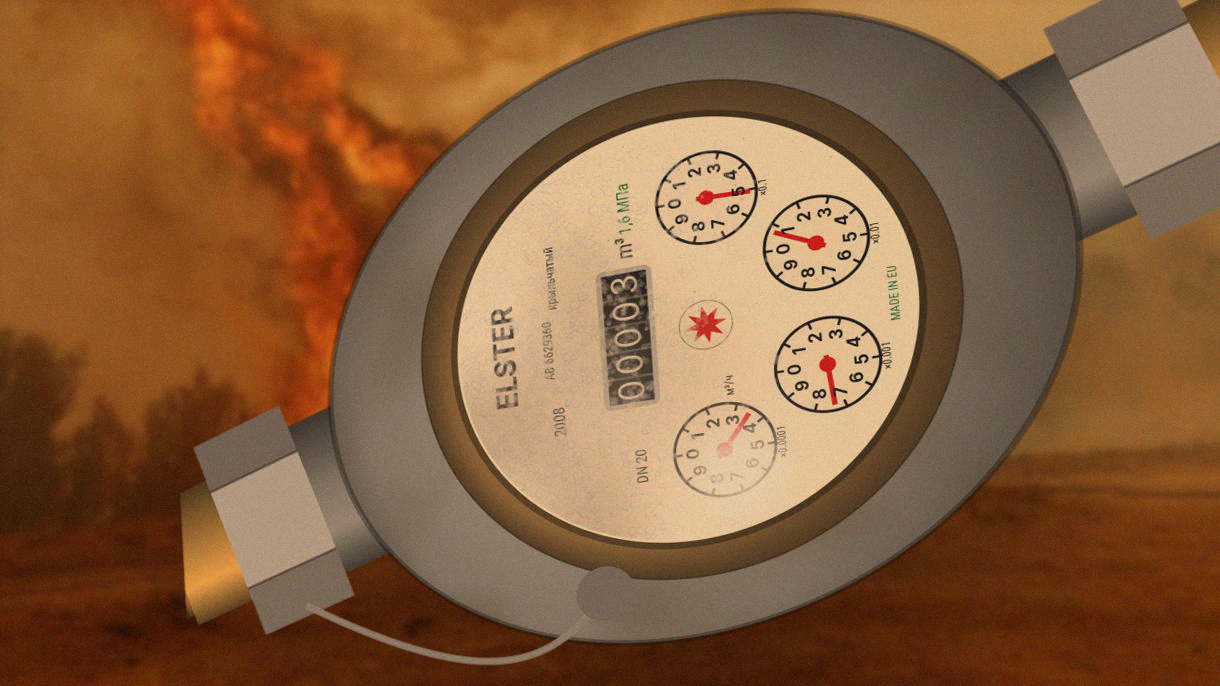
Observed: 3.5073 m³
